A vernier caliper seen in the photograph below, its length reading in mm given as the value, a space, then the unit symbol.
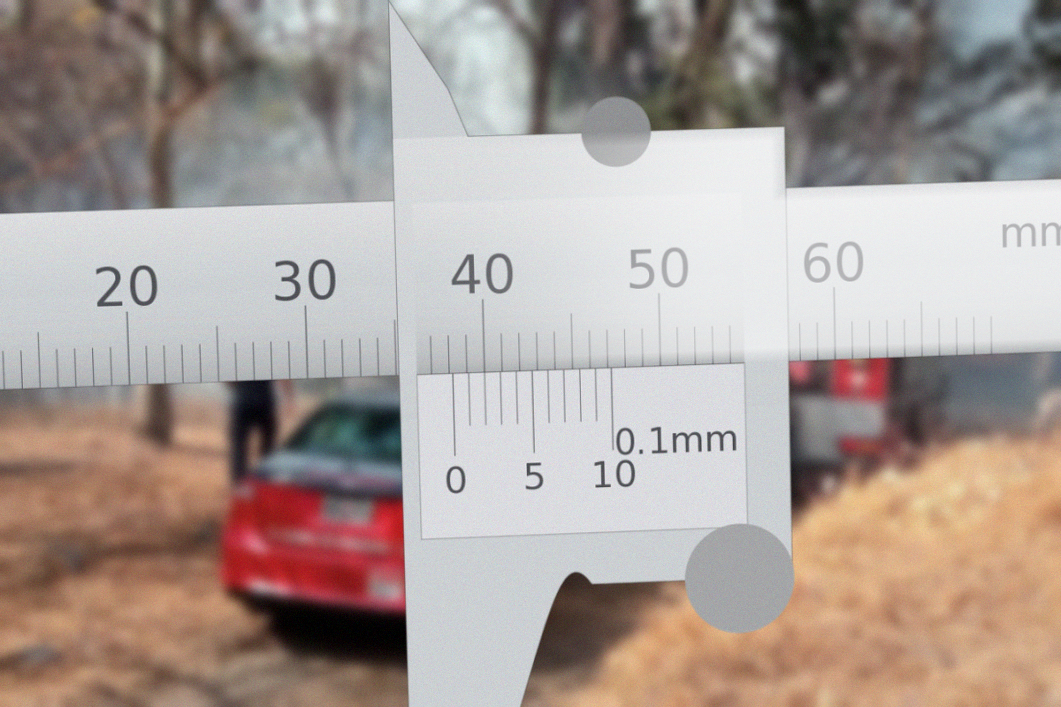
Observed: 38.2 mm
